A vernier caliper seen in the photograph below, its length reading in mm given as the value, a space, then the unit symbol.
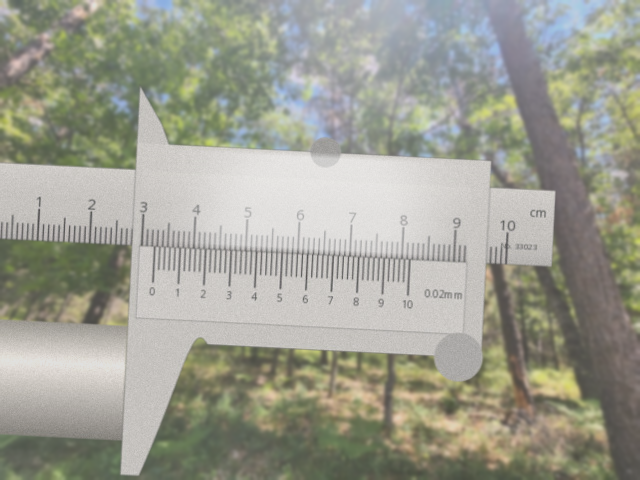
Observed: 32.5 mm
